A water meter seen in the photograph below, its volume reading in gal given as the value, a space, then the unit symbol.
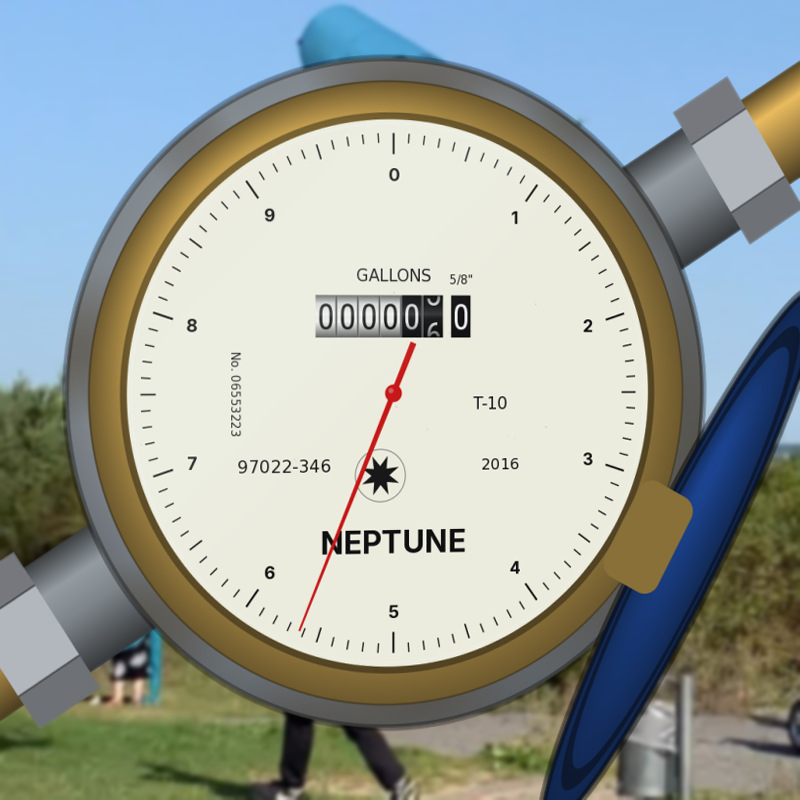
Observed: 55.6 gal
